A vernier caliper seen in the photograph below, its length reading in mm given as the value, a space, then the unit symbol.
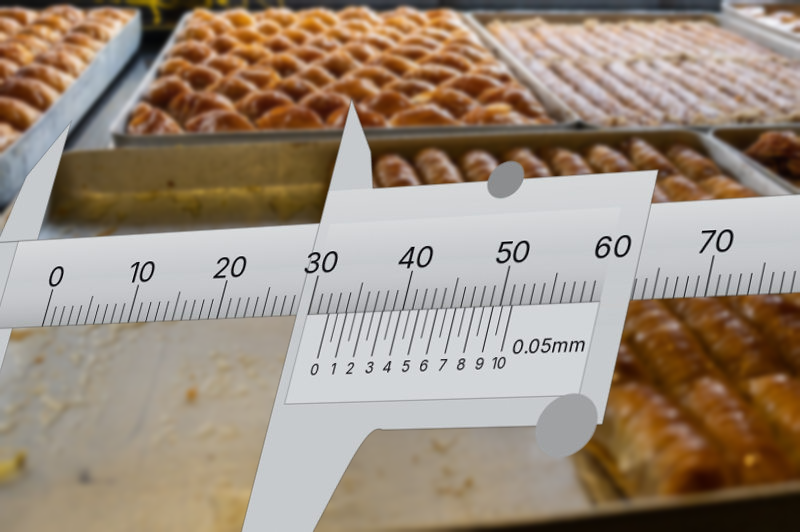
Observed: 32.2 mm
